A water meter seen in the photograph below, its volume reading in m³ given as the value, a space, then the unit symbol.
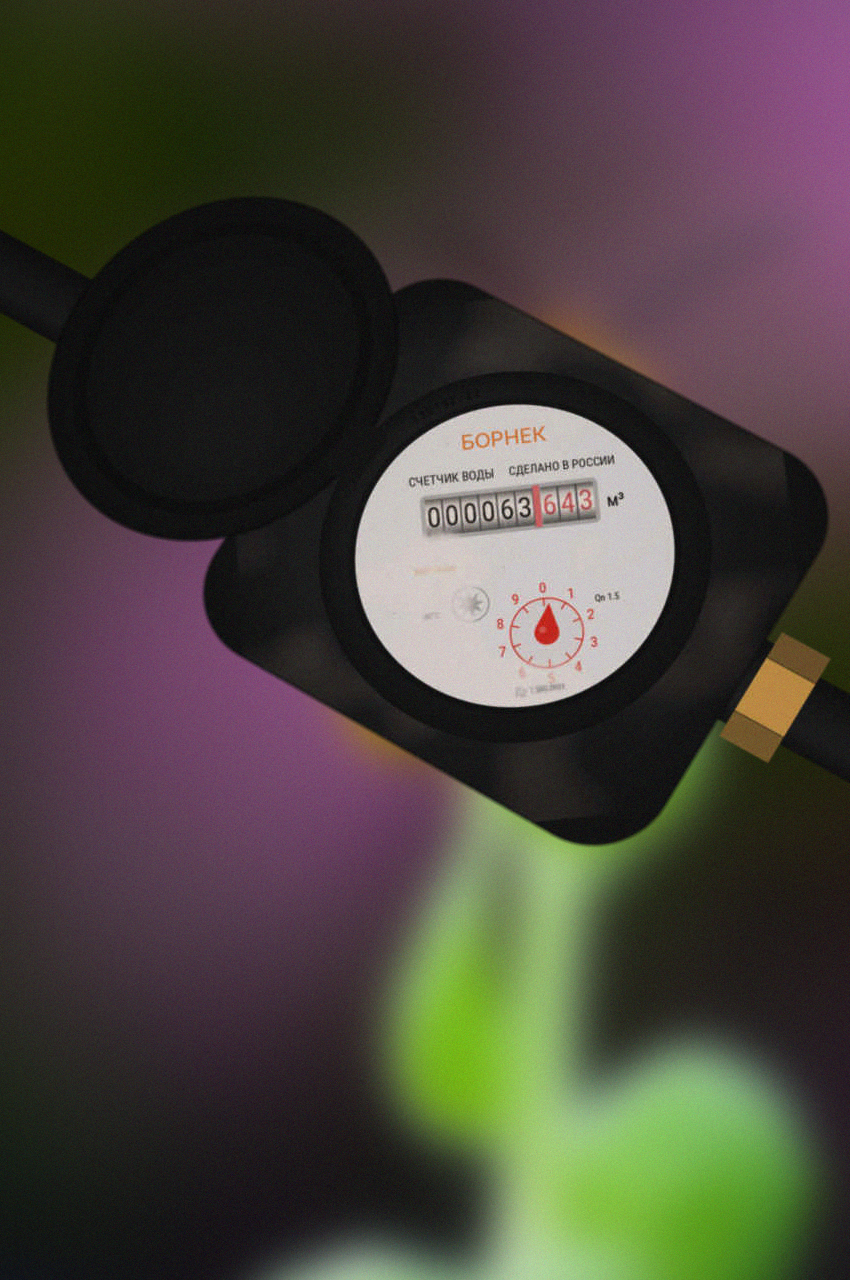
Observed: 63.6430 m³
